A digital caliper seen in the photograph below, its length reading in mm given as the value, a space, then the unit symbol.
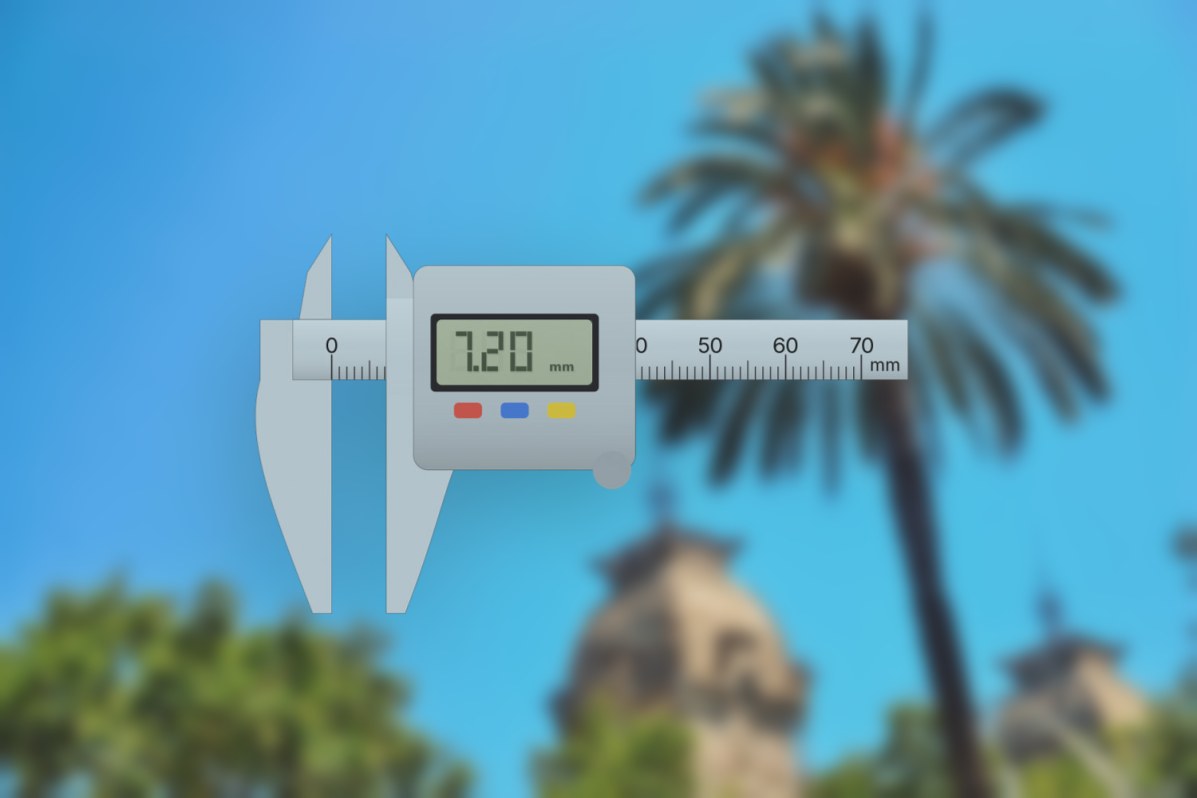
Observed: 7.20 mm
